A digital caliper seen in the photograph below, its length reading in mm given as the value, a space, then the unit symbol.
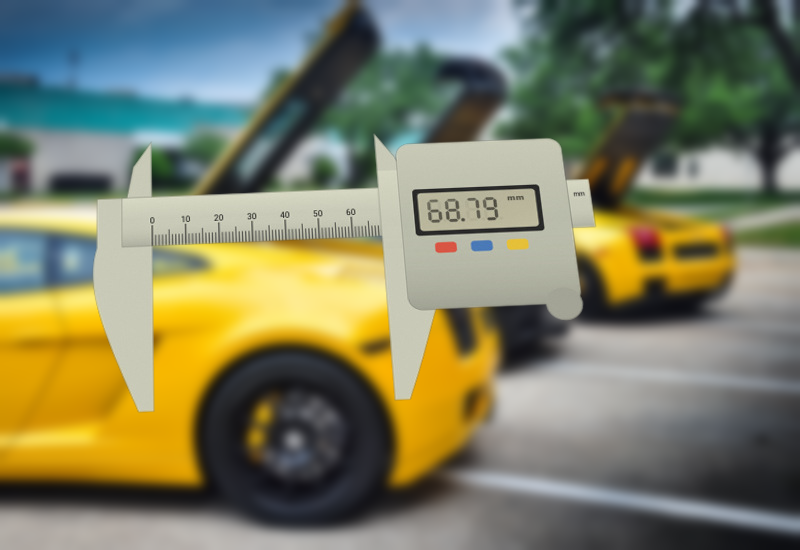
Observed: 68.79 mm
